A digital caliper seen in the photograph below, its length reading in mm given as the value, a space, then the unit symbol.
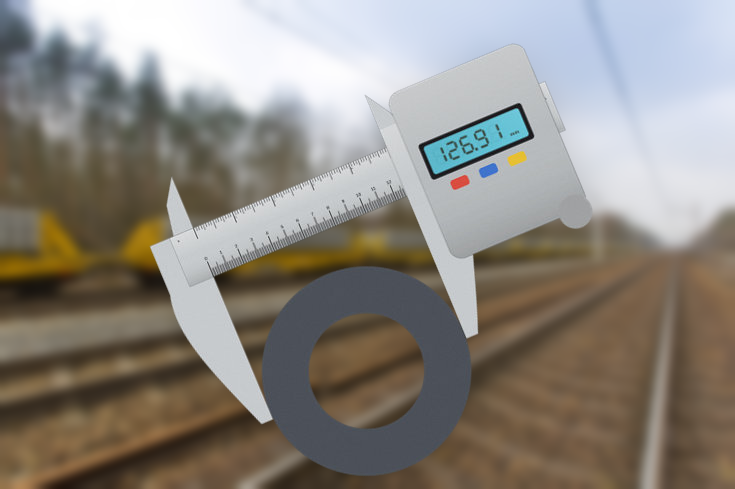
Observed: 126.91 mm
